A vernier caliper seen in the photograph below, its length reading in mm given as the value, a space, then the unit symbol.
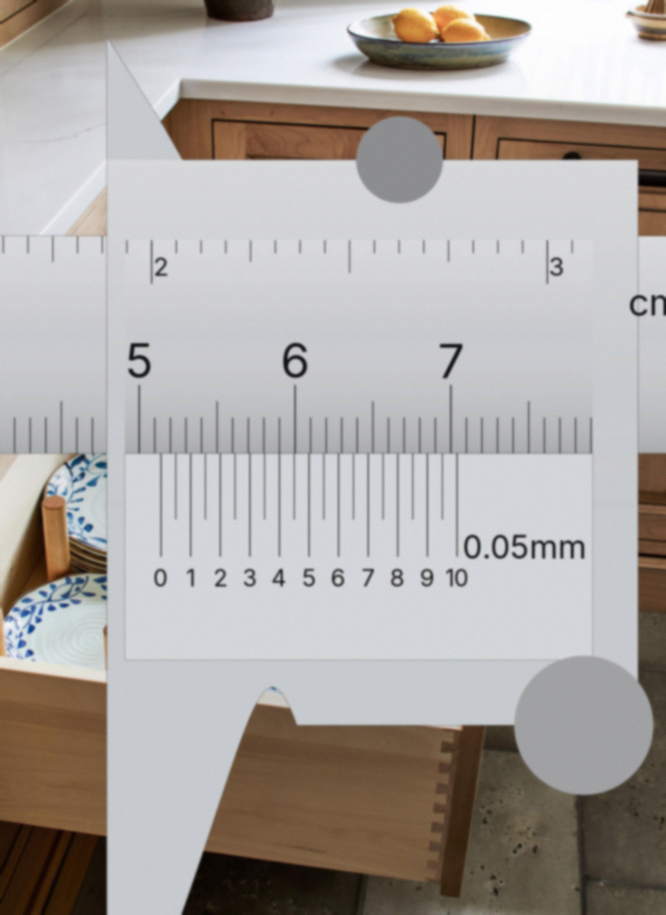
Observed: 51.4 mm
